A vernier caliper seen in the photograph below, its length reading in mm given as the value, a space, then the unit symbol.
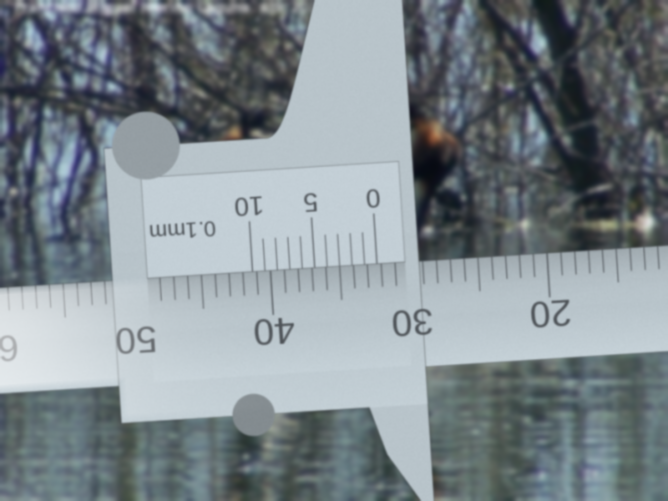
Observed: 32.3 mm
